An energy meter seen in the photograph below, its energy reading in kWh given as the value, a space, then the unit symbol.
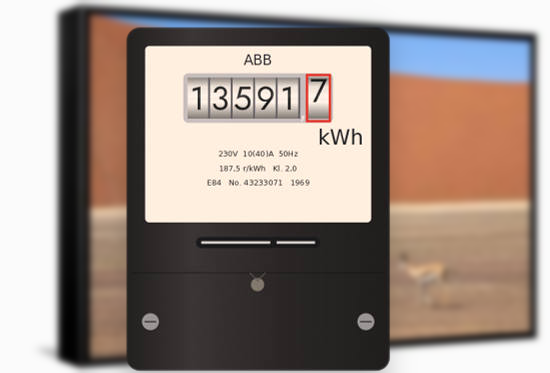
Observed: 13591.7 kWh
